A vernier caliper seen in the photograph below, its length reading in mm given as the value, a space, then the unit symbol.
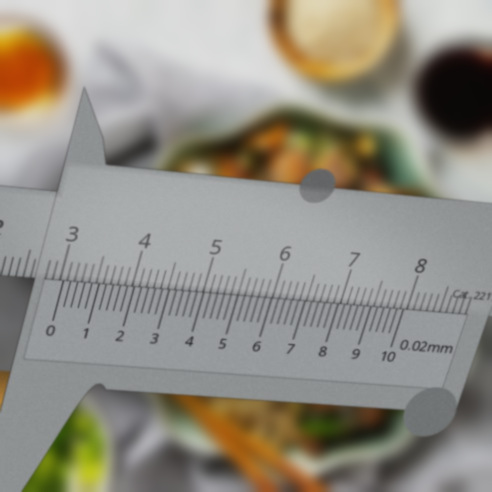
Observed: 30.5 mm
